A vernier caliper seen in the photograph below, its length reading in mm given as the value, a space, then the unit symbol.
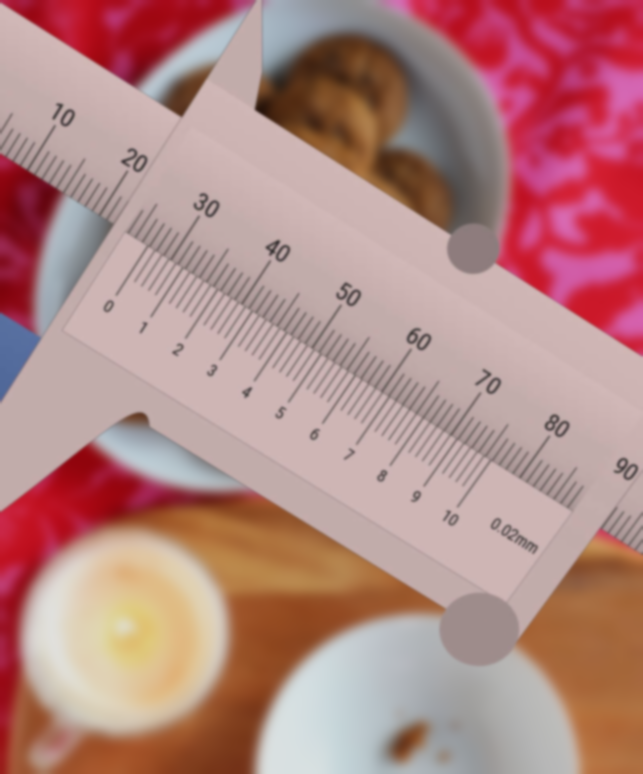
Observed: 26.8 mm
